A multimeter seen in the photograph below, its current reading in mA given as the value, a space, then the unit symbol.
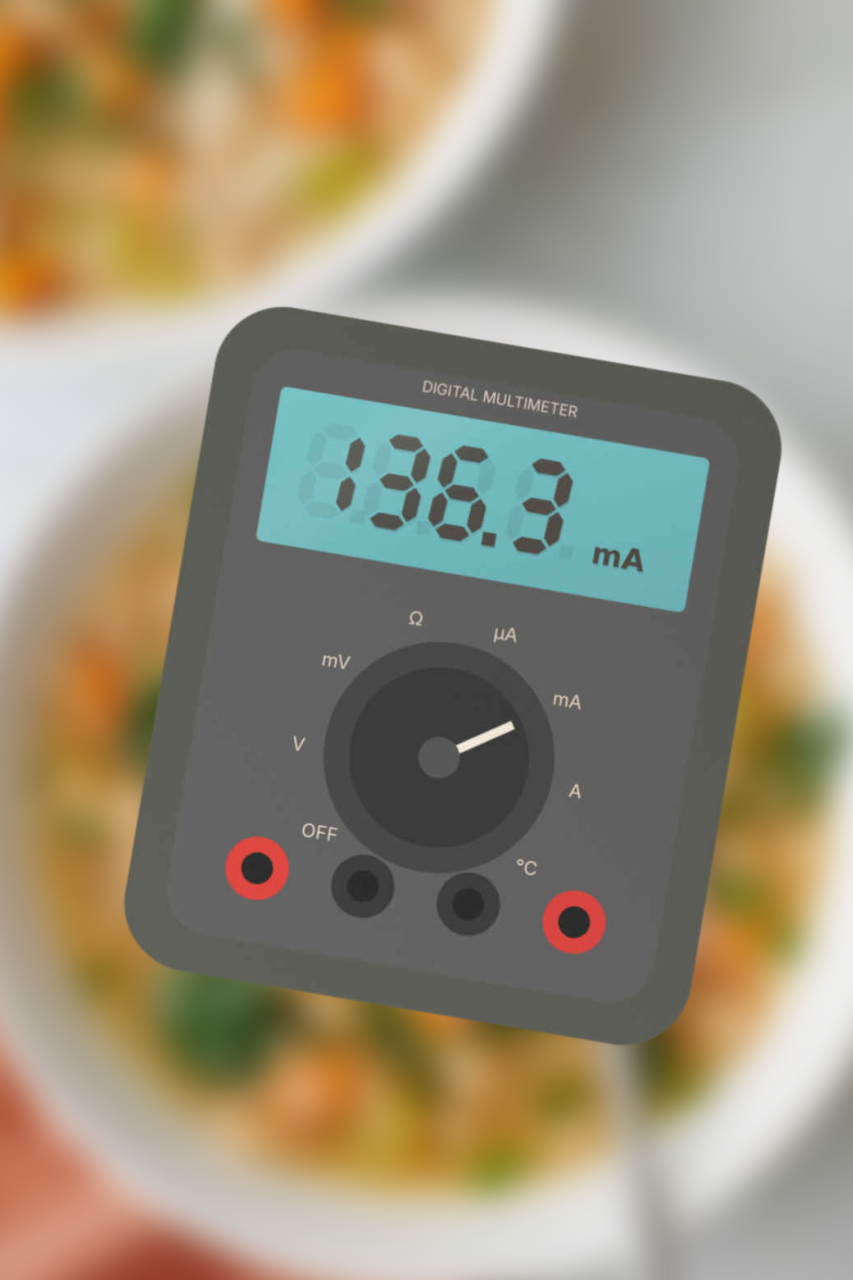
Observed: 136.3 mA
